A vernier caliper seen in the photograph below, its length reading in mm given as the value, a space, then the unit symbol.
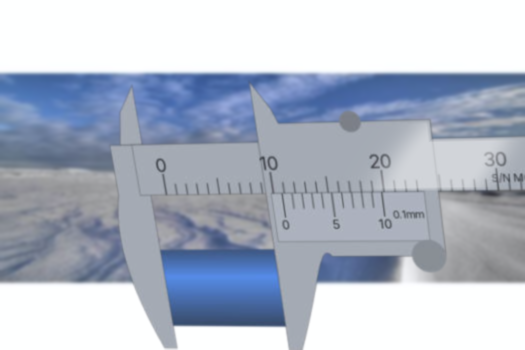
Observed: 10.8 mm
